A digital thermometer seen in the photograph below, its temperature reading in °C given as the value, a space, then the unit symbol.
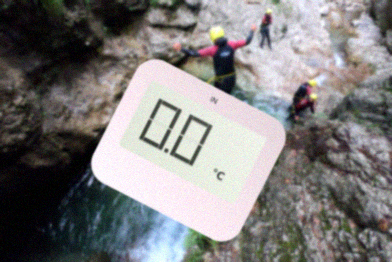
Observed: 0.0 °C
